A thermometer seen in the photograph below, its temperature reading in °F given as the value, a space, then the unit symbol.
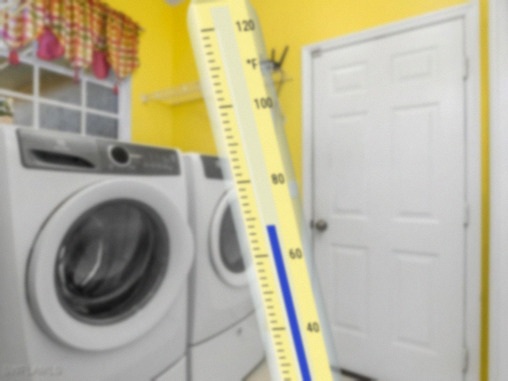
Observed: 68 °F
